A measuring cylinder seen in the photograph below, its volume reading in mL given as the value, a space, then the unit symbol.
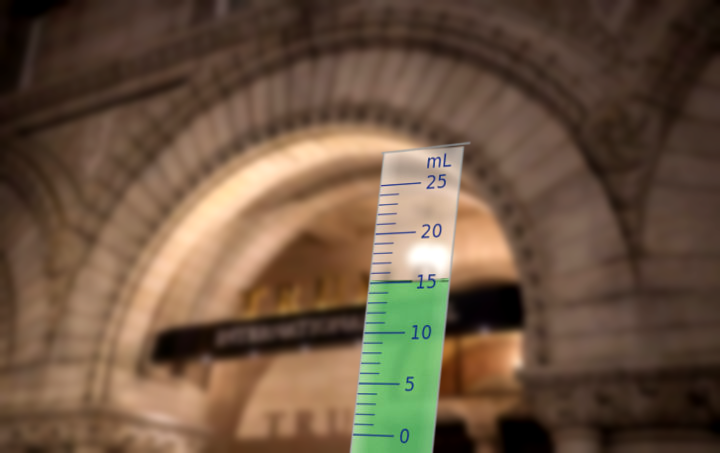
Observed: 15 mL
